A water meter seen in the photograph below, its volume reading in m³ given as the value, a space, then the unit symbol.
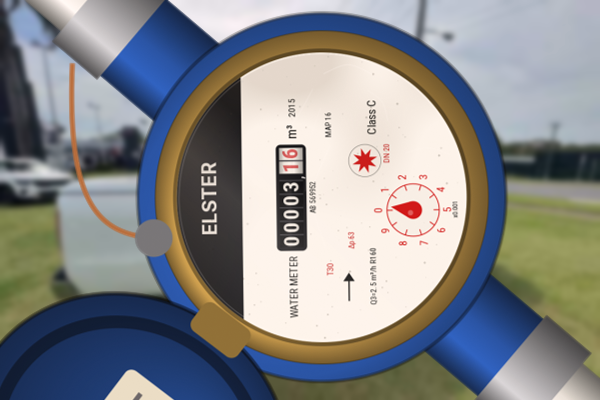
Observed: 3.160 m³
